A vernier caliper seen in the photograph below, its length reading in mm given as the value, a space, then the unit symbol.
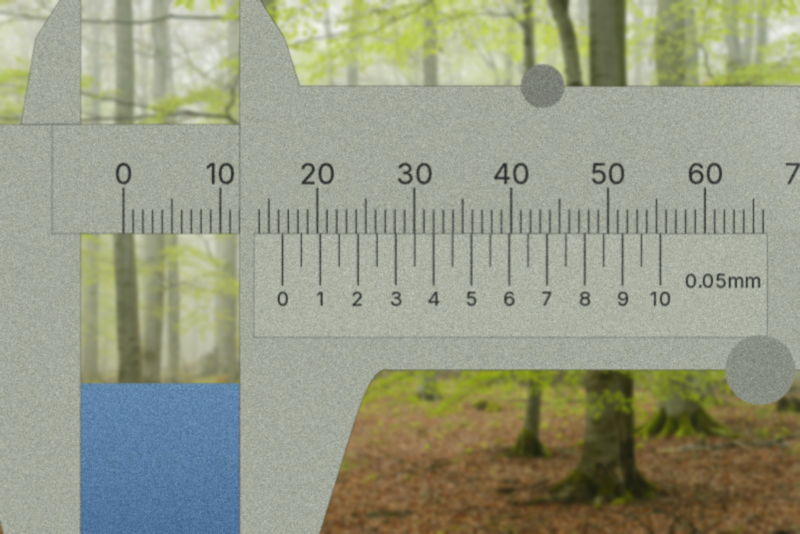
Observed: 16.4 mm
